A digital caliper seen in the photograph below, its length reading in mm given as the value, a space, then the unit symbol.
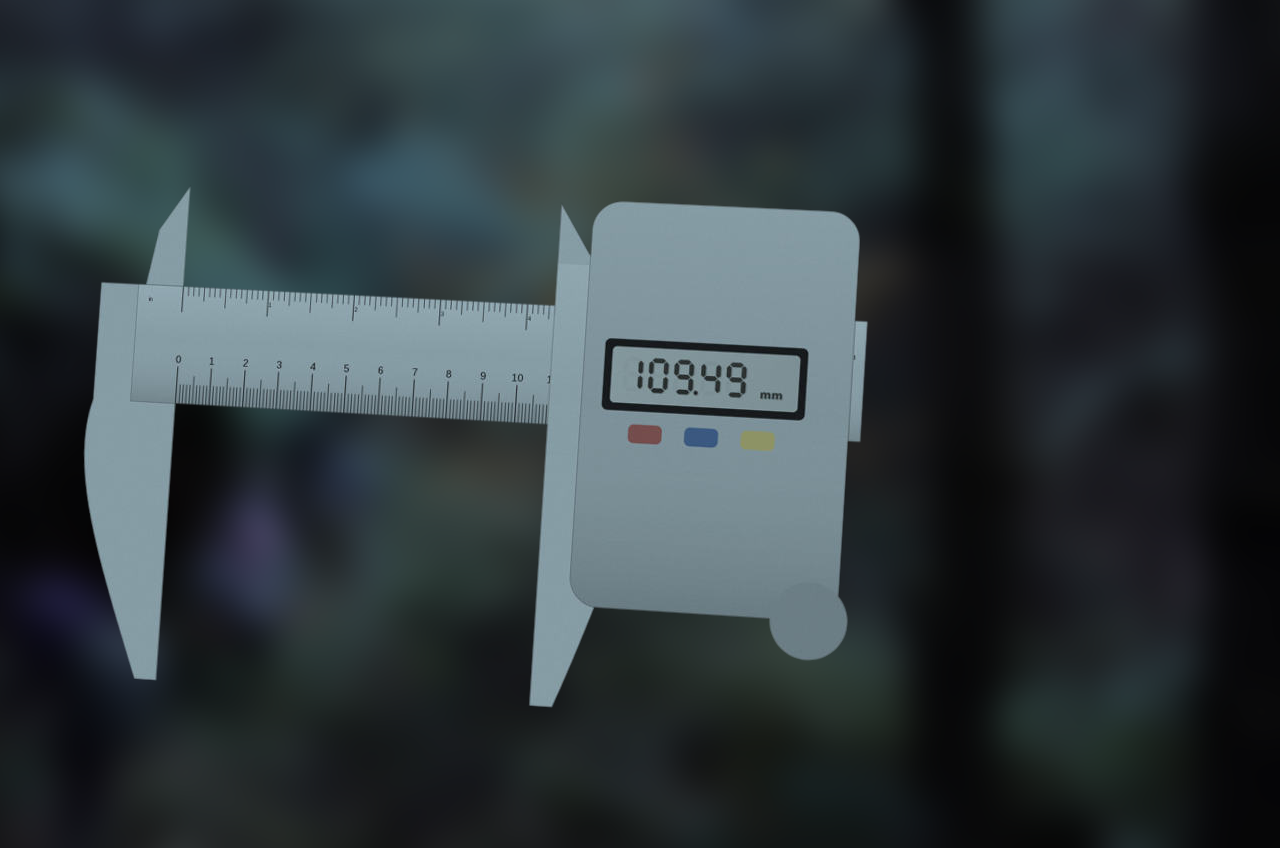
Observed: 109.49 mm
